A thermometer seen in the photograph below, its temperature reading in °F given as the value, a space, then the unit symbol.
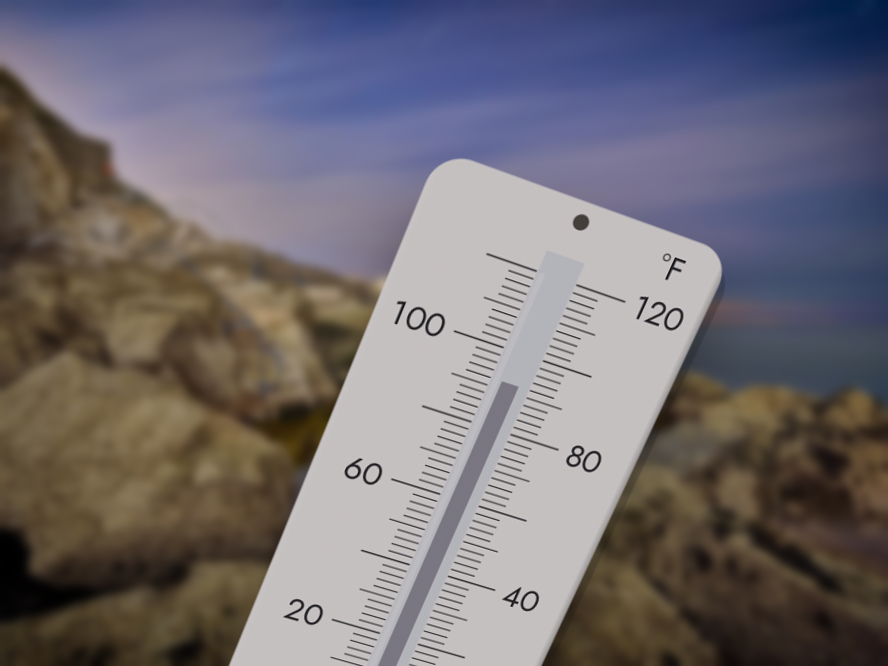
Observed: 92 °F
